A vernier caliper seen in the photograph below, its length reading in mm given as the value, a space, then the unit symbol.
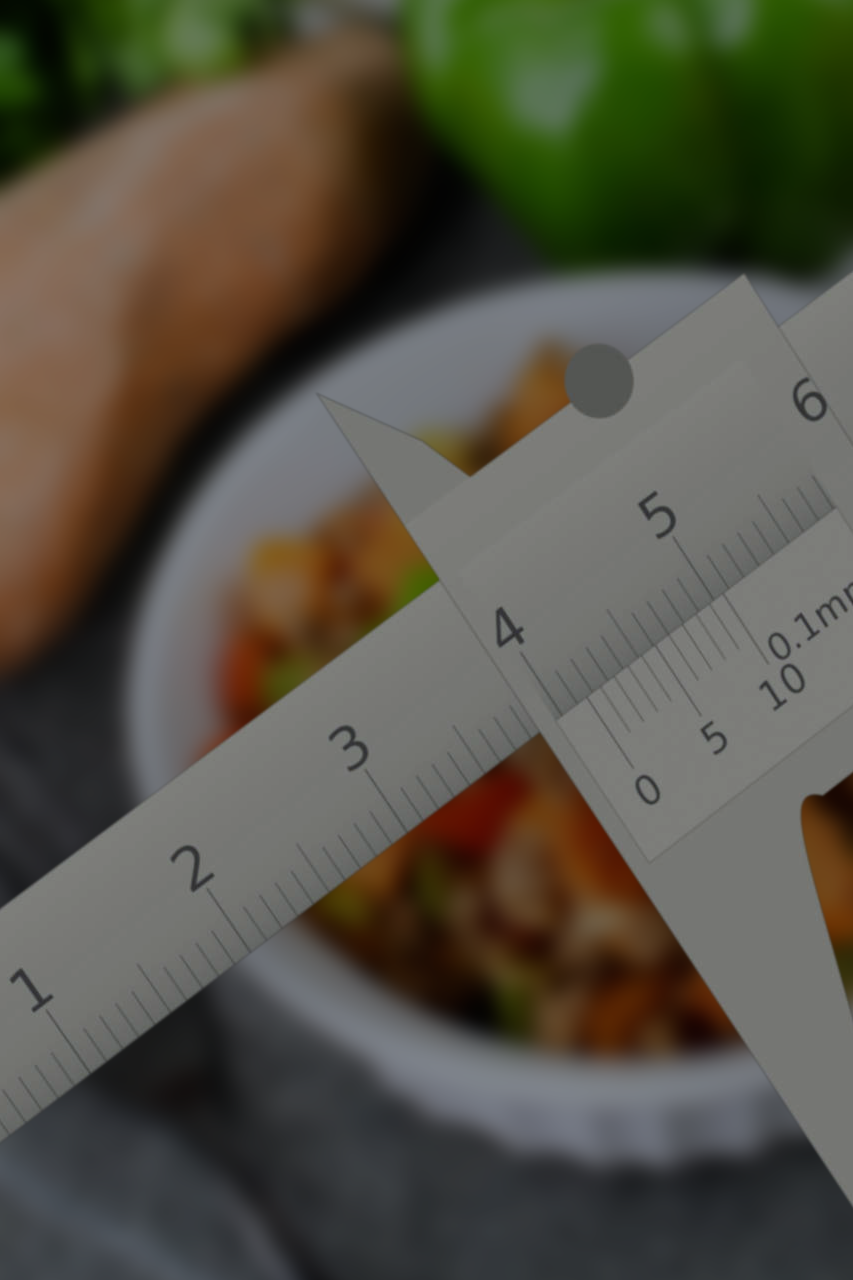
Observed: 41.6 mm
